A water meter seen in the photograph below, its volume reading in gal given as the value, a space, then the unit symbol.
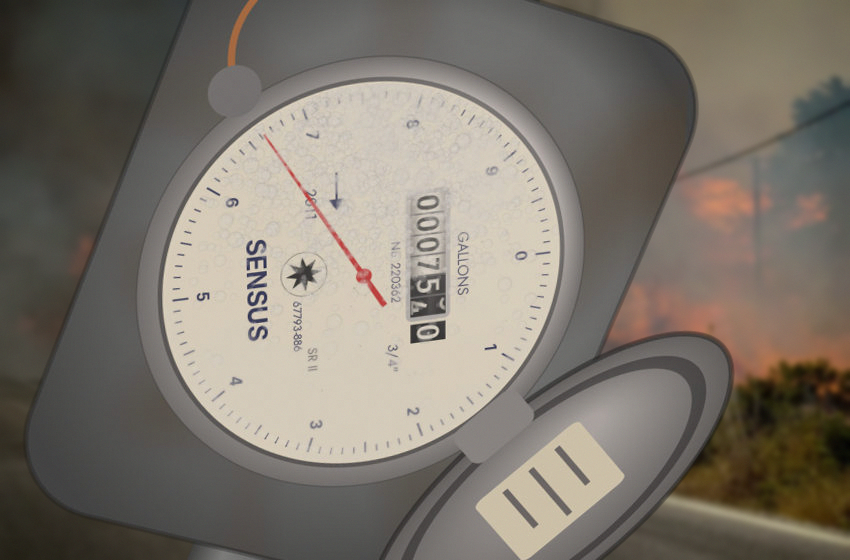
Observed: 7536.6 gal
